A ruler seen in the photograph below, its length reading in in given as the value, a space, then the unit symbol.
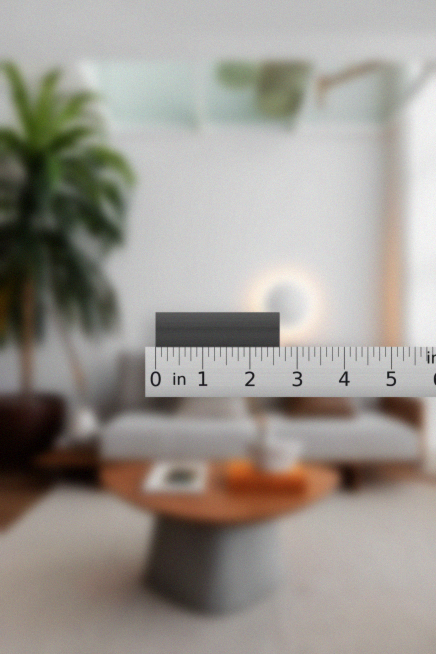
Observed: 2.625 in
